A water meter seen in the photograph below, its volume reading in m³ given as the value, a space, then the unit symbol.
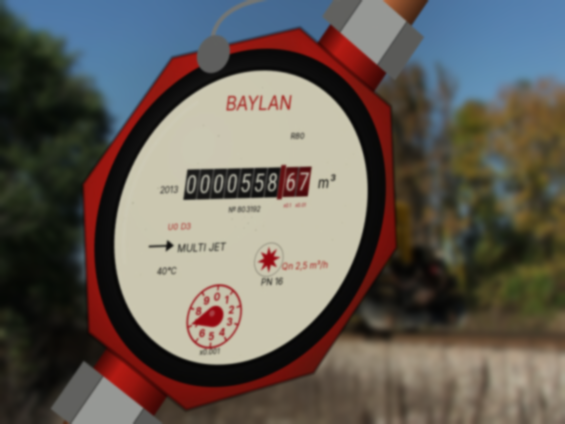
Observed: 558.677 m³
